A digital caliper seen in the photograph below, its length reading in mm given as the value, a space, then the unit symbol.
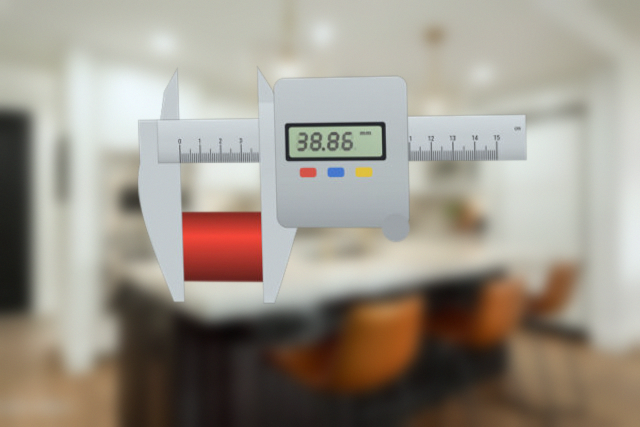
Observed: 38.86 mm
